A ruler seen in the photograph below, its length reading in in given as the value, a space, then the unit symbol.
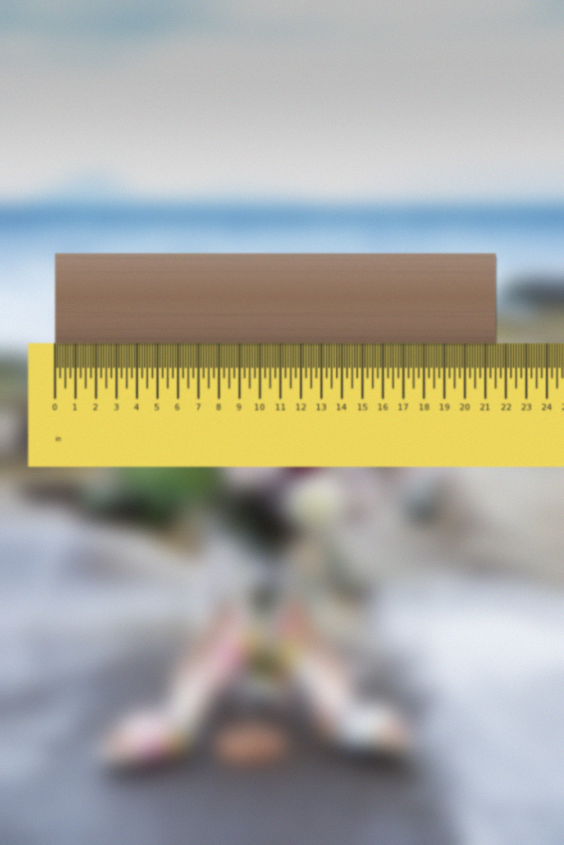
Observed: 21.5 in
